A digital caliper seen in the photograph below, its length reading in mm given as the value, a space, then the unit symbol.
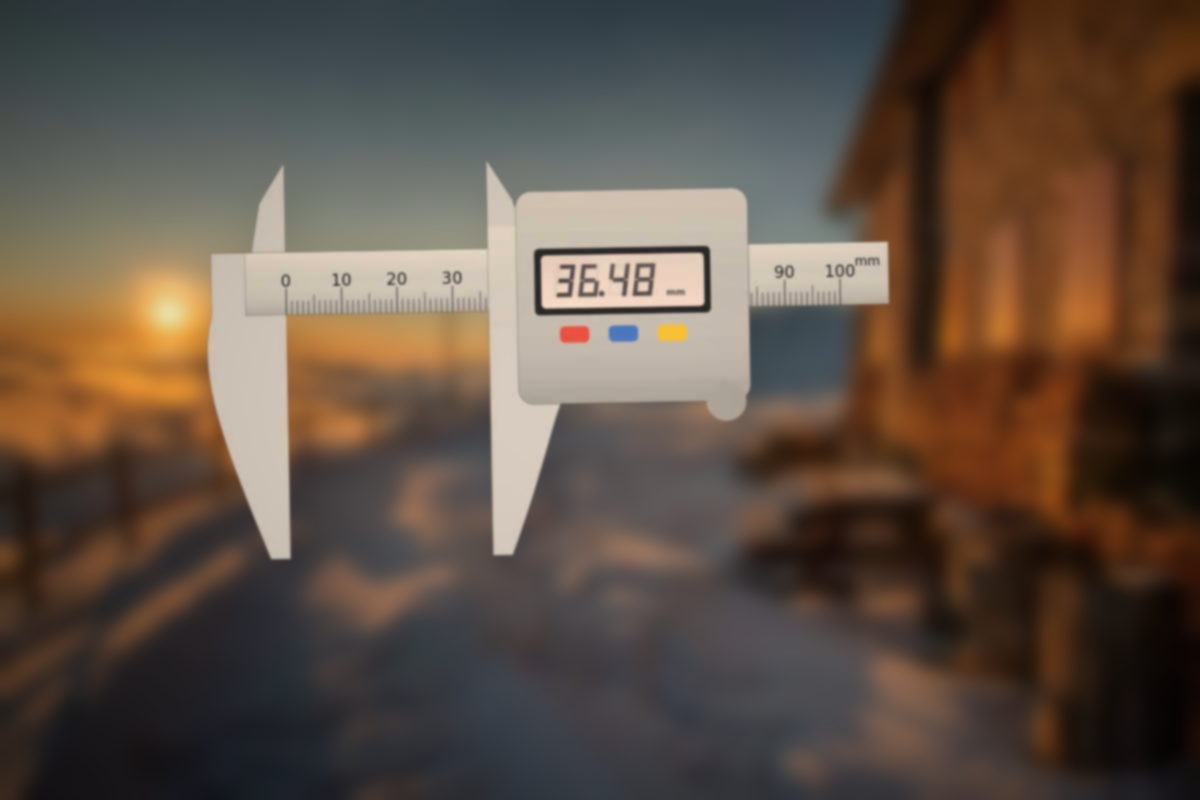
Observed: 36.48 mm
